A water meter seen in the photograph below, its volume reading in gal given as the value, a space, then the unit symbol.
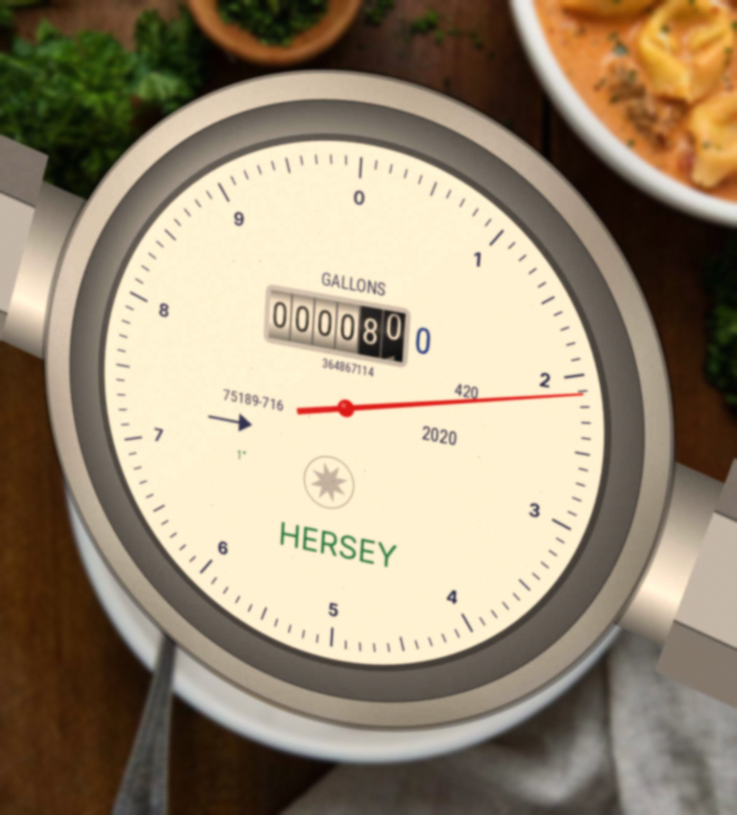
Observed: 802.1 gal
